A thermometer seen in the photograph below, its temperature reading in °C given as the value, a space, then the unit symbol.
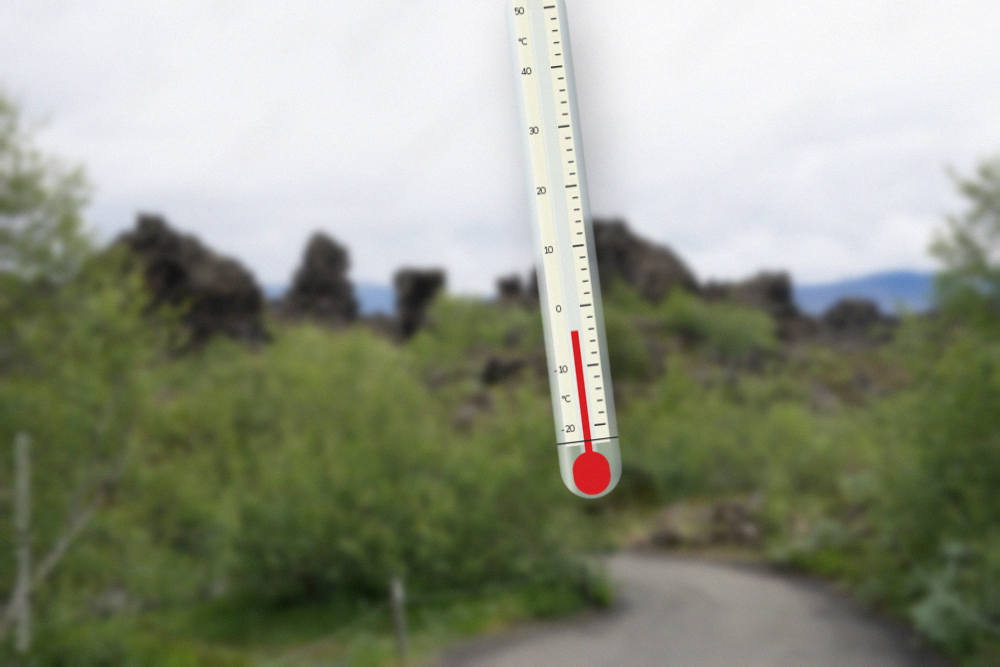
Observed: -4 °C
